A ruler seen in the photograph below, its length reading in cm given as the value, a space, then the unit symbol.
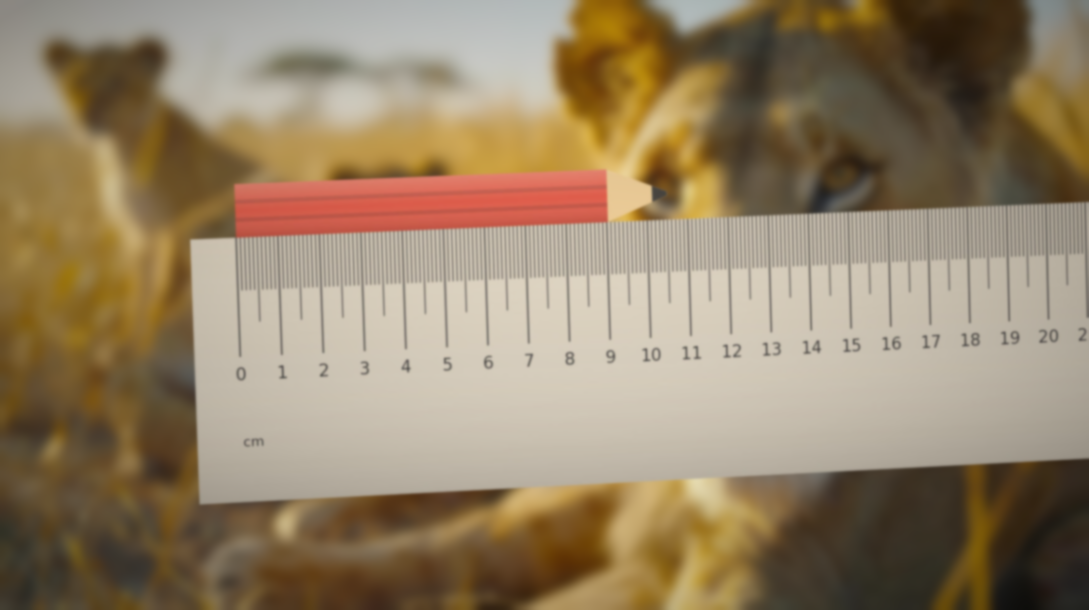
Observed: 10.5 cm
